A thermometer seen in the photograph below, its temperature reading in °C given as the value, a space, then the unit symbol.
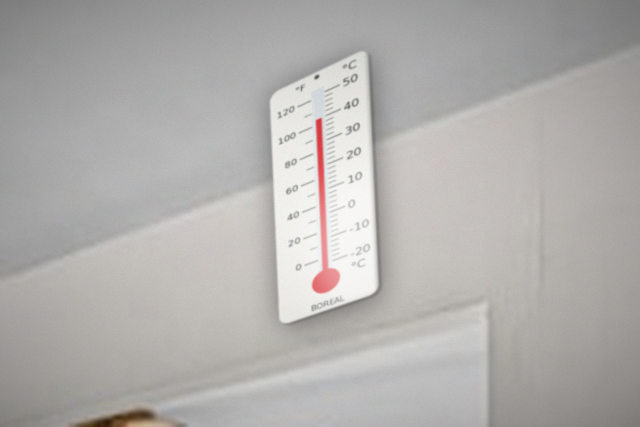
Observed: 40 °C
